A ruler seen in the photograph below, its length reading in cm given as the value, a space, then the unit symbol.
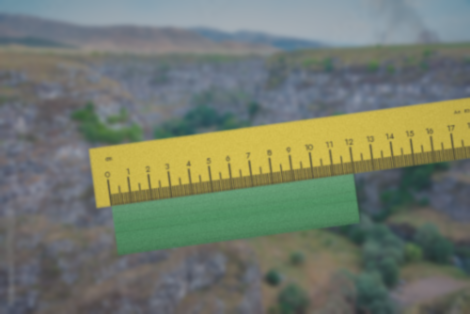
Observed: 12 cm
